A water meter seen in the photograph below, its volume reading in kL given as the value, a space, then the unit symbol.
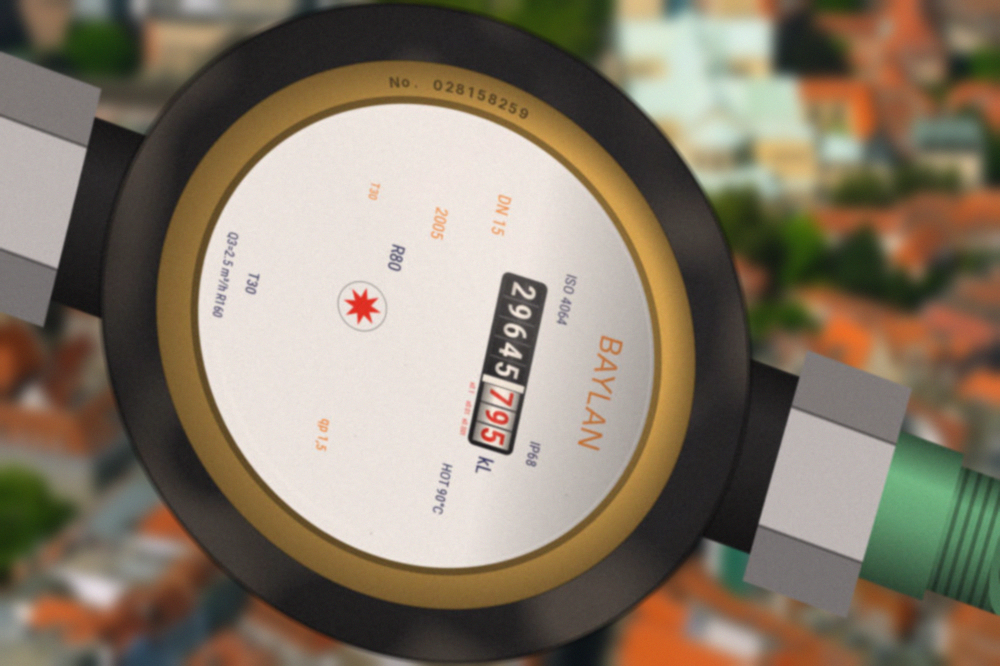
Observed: 29645.795 kL
